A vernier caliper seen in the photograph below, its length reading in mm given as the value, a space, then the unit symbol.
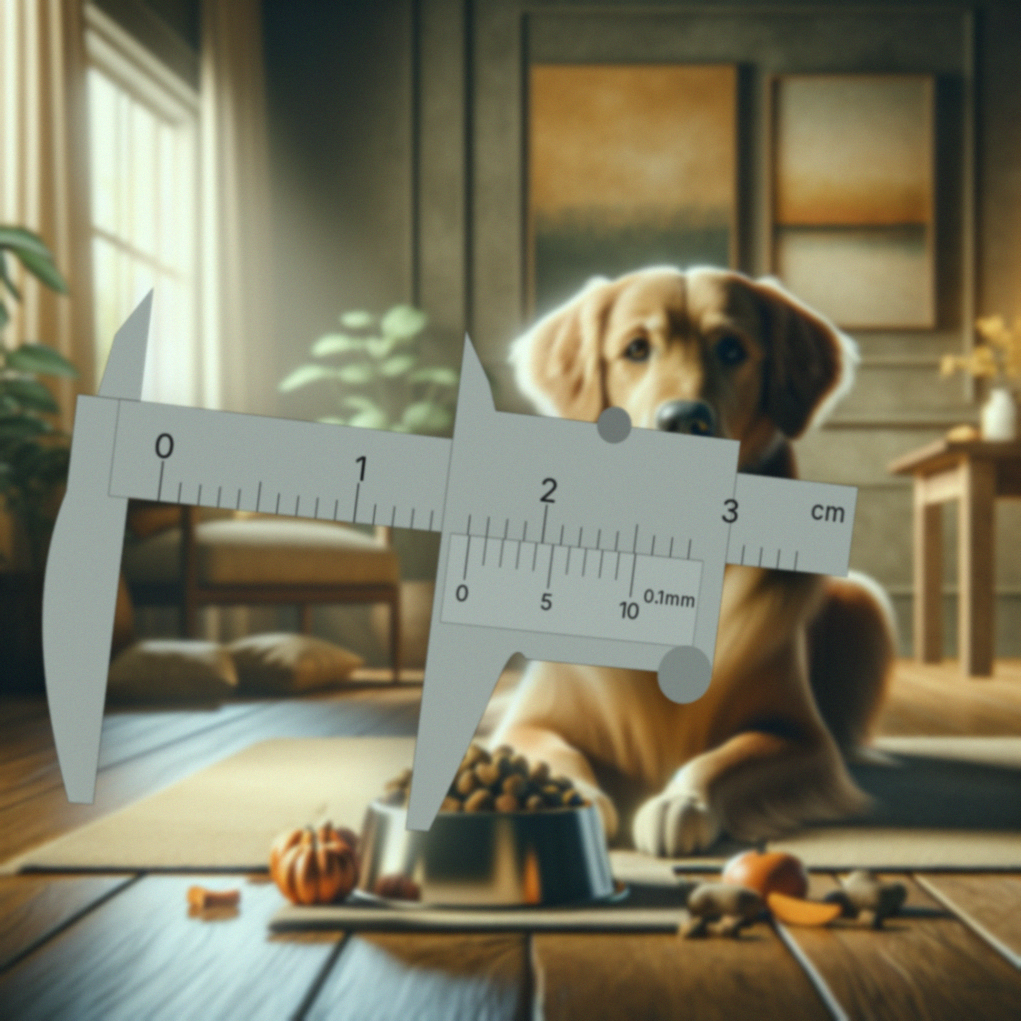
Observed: 16.1 mm
